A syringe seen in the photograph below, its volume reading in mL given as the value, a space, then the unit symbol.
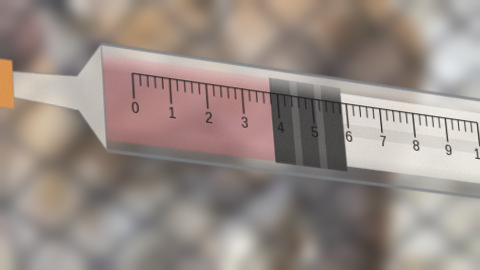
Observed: 3.8 mL
